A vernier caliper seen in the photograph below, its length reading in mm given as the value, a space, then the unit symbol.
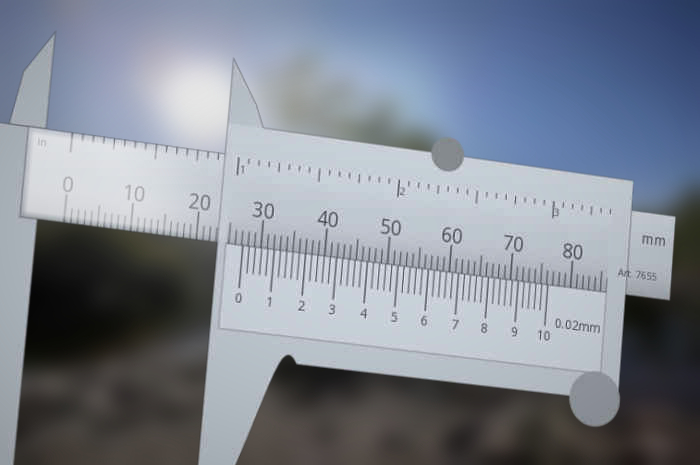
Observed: 27.2 mm
